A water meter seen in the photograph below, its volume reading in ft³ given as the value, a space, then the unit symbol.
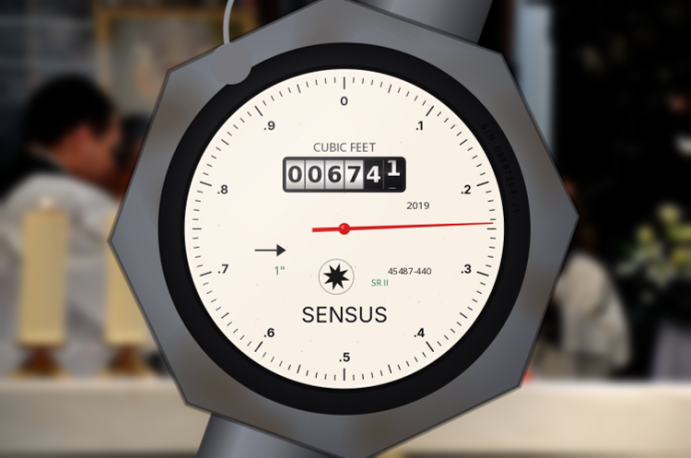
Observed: 6741.24 ft³
